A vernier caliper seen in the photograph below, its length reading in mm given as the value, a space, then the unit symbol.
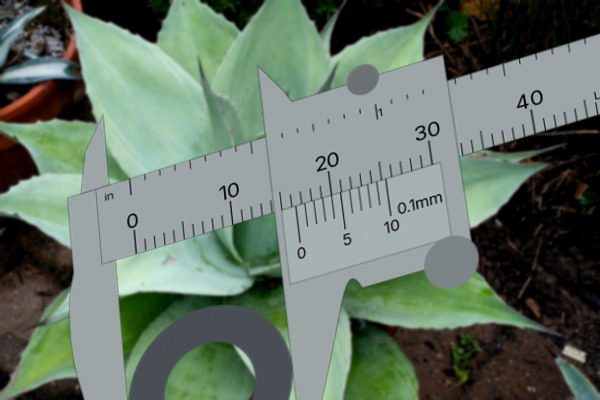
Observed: 16.4 mm
